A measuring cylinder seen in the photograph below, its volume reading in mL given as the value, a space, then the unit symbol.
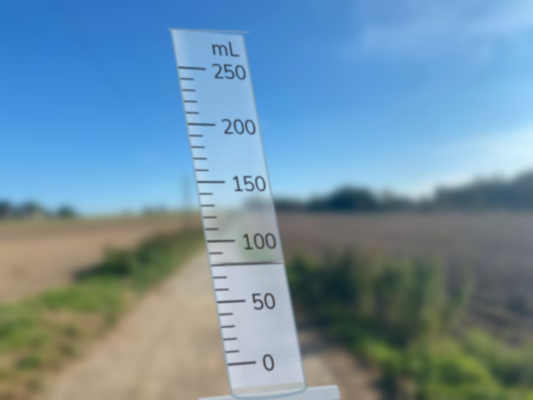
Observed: 80 mL
